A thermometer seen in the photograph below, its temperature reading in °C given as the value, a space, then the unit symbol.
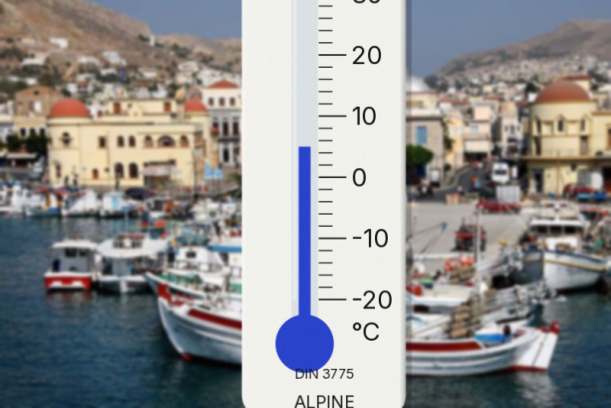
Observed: 5 °C
